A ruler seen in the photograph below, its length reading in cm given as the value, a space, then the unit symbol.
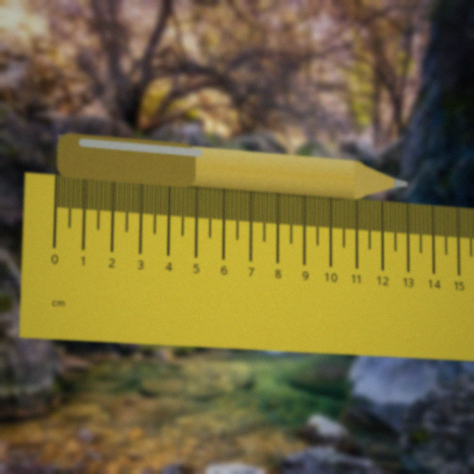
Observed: 13 cm
